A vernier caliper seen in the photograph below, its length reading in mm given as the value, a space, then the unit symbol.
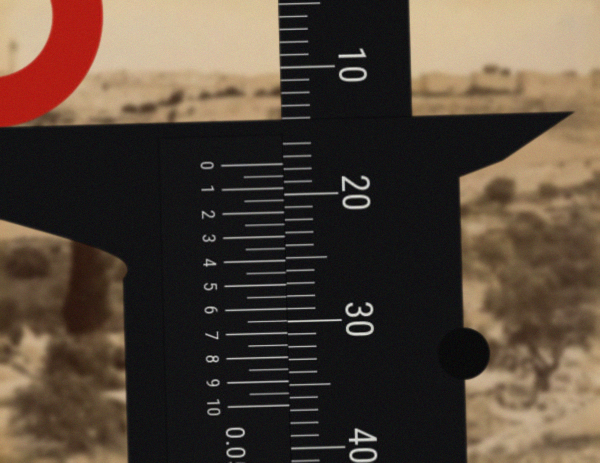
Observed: 17.6 mm
